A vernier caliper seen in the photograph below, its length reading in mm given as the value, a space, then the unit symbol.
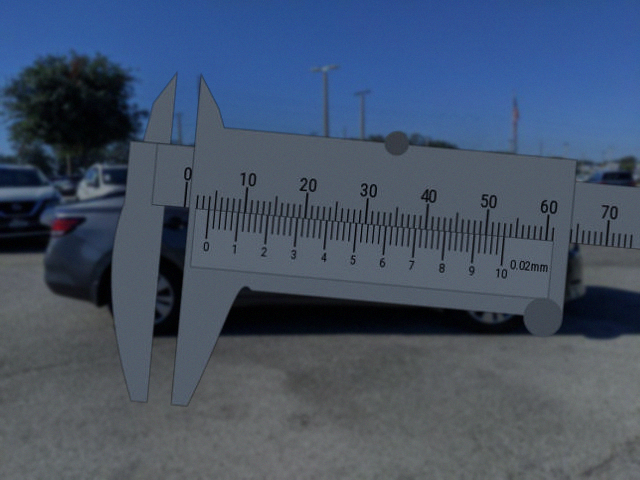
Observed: 4.0 mm
